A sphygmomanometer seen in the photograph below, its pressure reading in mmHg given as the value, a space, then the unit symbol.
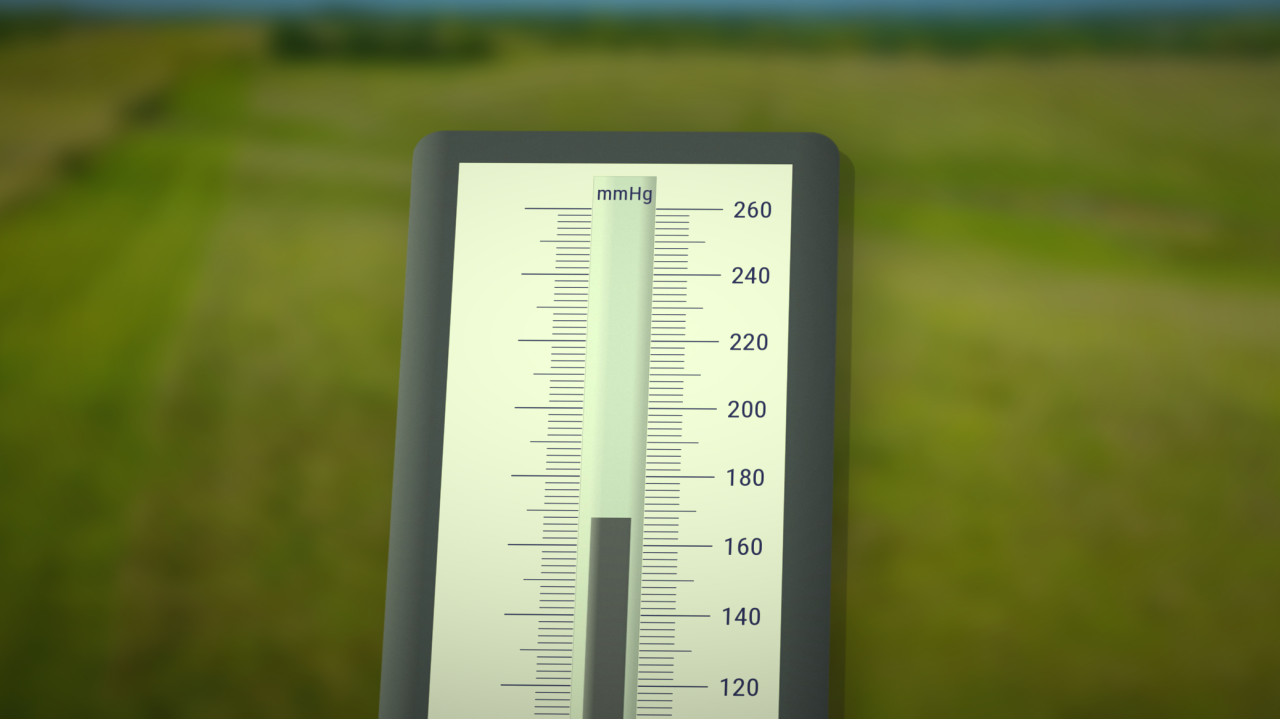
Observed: 168 mmHg
